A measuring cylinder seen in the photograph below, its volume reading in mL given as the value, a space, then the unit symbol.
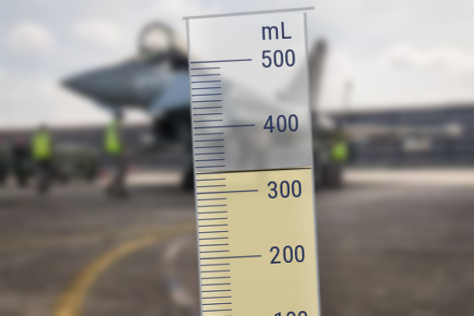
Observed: 330 mL
